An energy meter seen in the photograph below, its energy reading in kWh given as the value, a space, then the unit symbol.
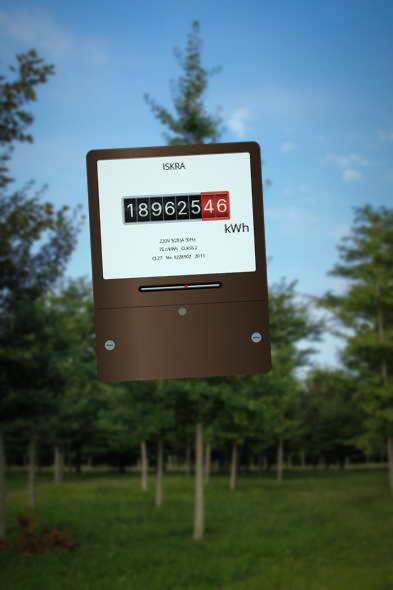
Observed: 189625.46 kWh
